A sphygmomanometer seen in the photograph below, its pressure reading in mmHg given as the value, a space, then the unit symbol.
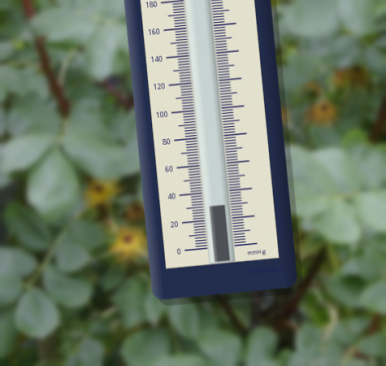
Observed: 30 mmHg
